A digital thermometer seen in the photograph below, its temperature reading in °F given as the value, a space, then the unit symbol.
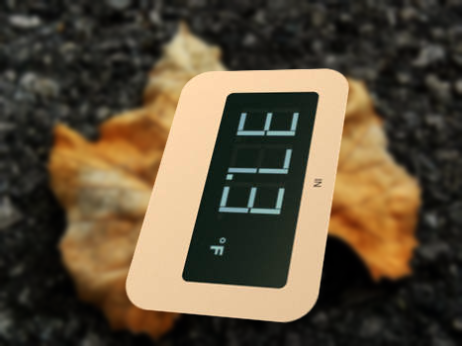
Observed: 37.3 °F
